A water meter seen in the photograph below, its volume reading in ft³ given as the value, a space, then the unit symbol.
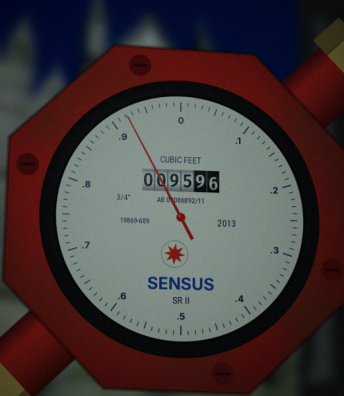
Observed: 9595.92 ft³
